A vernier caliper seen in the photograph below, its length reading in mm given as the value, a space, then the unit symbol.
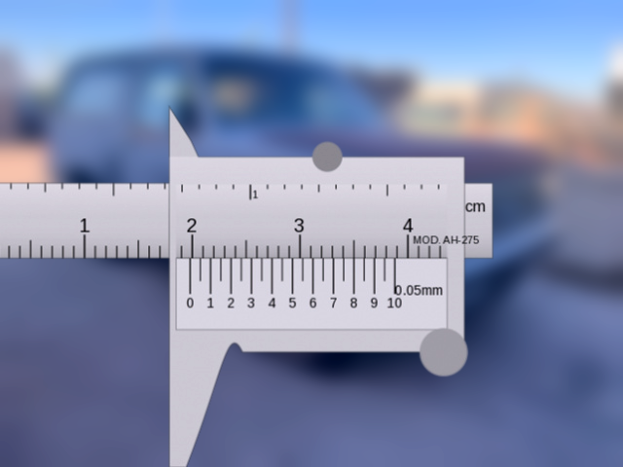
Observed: 19.8 mm
